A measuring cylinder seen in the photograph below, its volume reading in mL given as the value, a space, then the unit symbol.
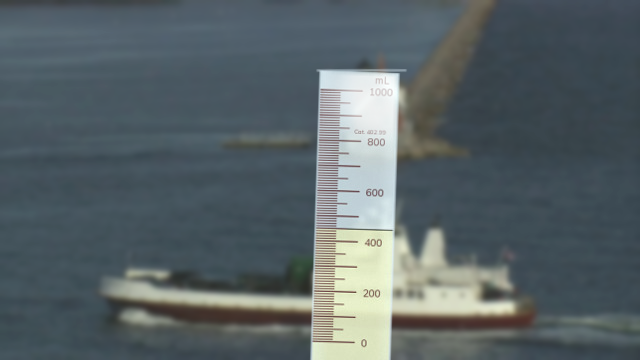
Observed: 450 mL
